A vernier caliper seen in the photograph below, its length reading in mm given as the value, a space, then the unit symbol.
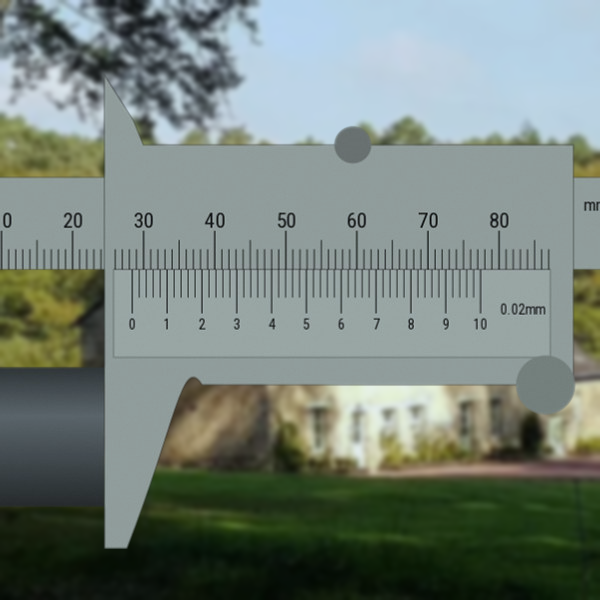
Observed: 28.4 mm
